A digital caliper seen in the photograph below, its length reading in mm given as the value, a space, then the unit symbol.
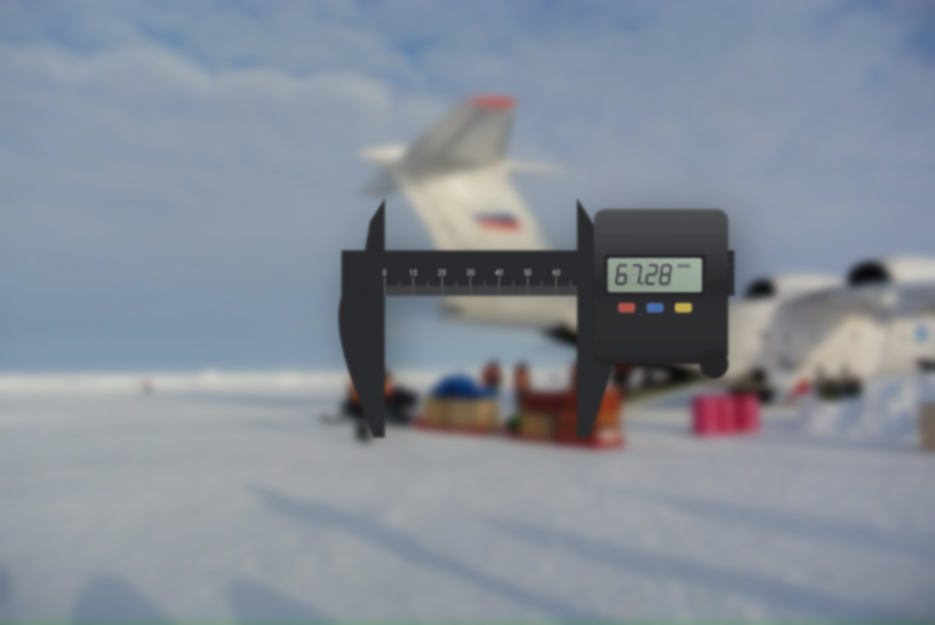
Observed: 67.28 mm
